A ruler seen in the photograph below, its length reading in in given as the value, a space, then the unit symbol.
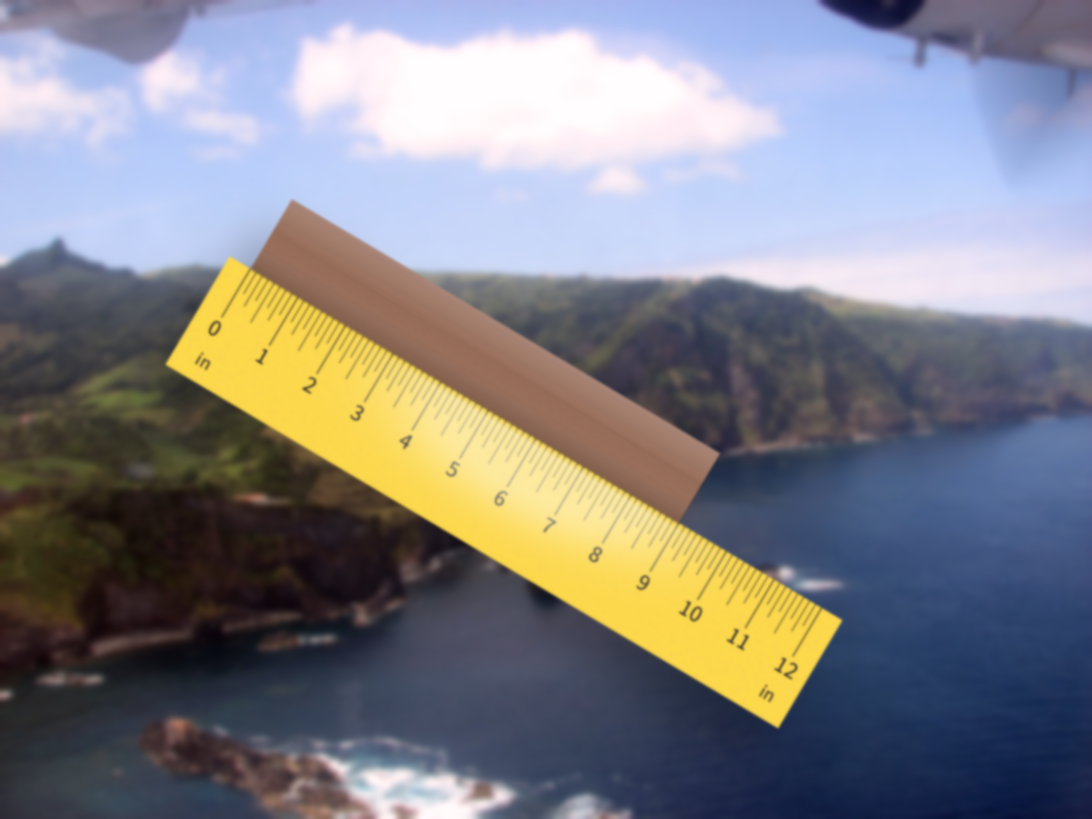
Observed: 9 in
